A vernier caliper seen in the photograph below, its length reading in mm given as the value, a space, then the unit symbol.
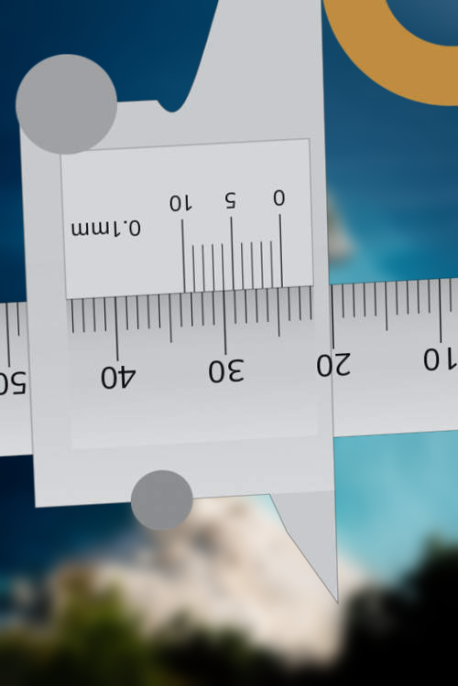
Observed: 24.6 mm
